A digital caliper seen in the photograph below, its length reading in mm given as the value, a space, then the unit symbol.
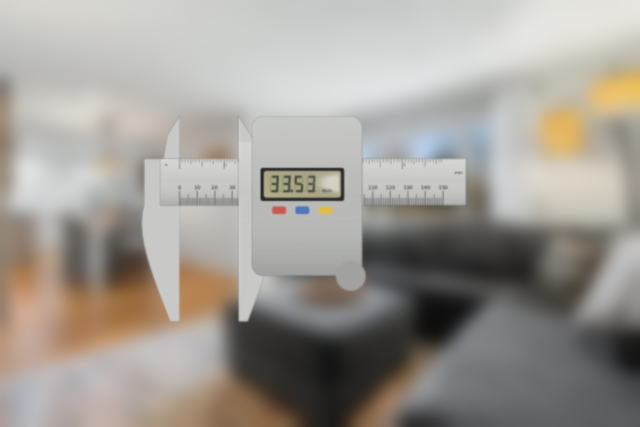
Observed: 33.53 mm
